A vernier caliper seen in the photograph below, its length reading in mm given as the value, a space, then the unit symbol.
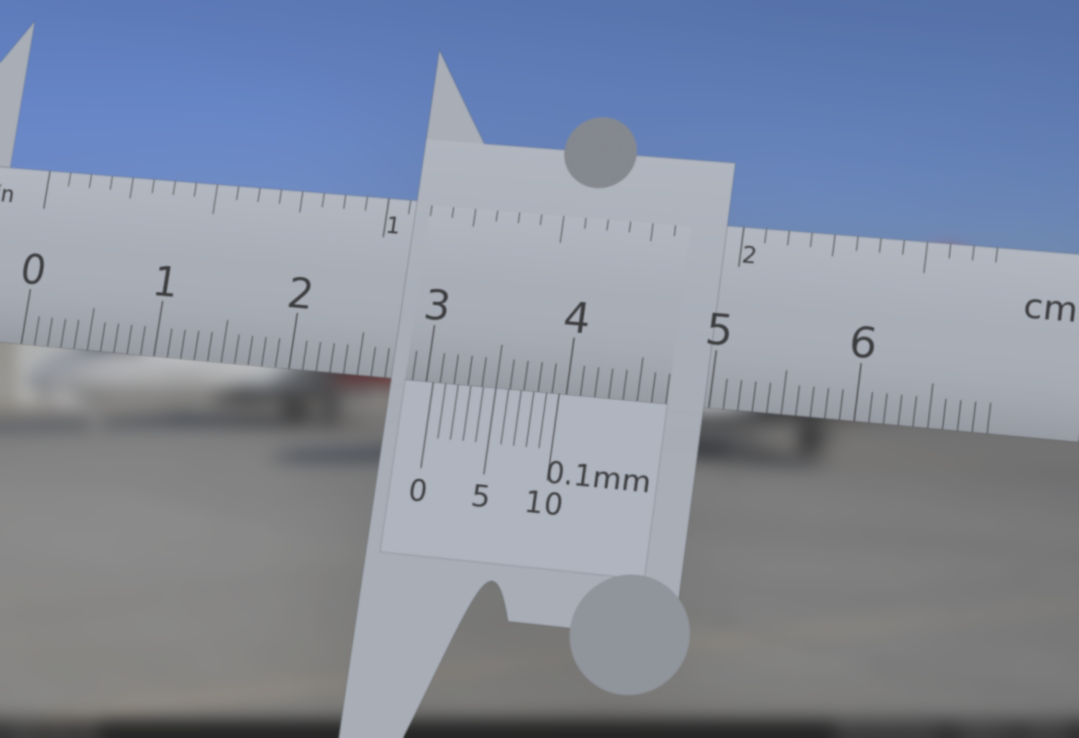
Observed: 30.5 mm
